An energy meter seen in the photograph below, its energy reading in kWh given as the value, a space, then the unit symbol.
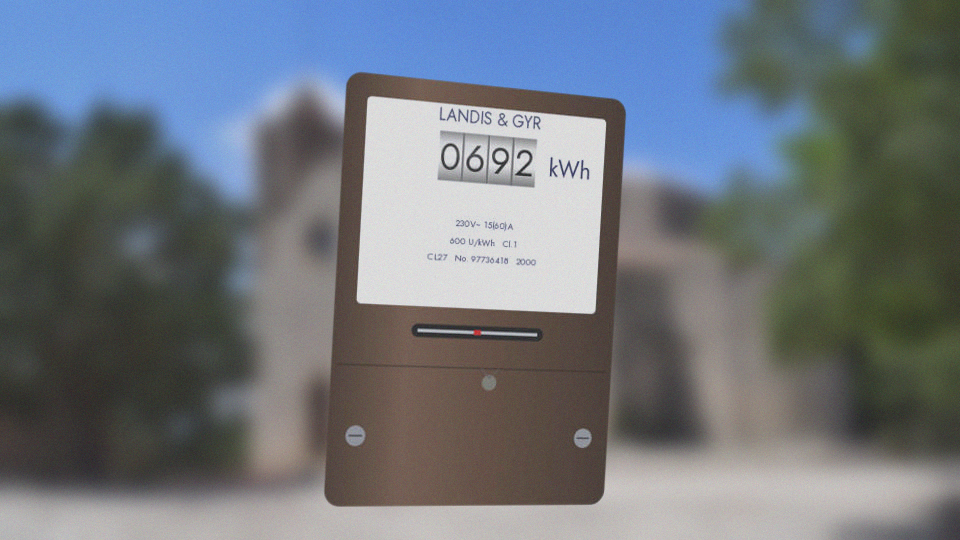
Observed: 692 kWh
